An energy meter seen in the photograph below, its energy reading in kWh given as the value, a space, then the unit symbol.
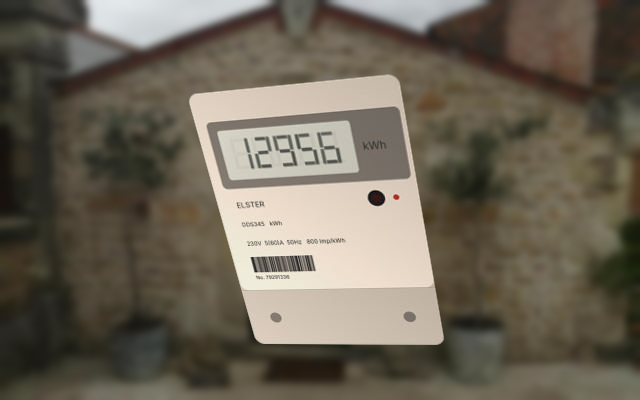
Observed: 12956 kWh
